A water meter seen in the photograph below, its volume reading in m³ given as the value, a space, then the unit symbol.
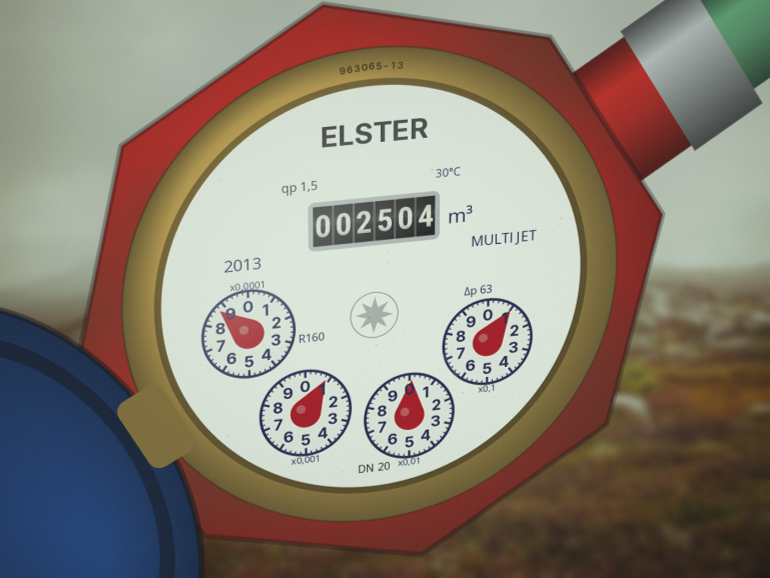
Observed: 2504.1008 m³
